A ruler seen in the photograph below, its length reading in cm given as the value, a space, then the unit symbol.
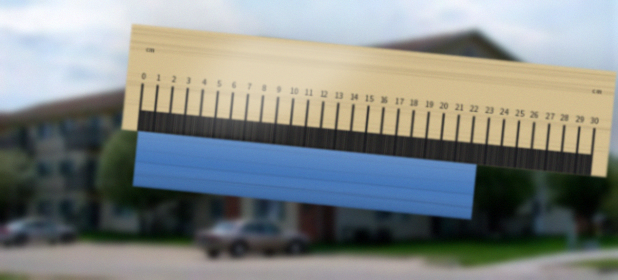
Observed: 22.5 cm
